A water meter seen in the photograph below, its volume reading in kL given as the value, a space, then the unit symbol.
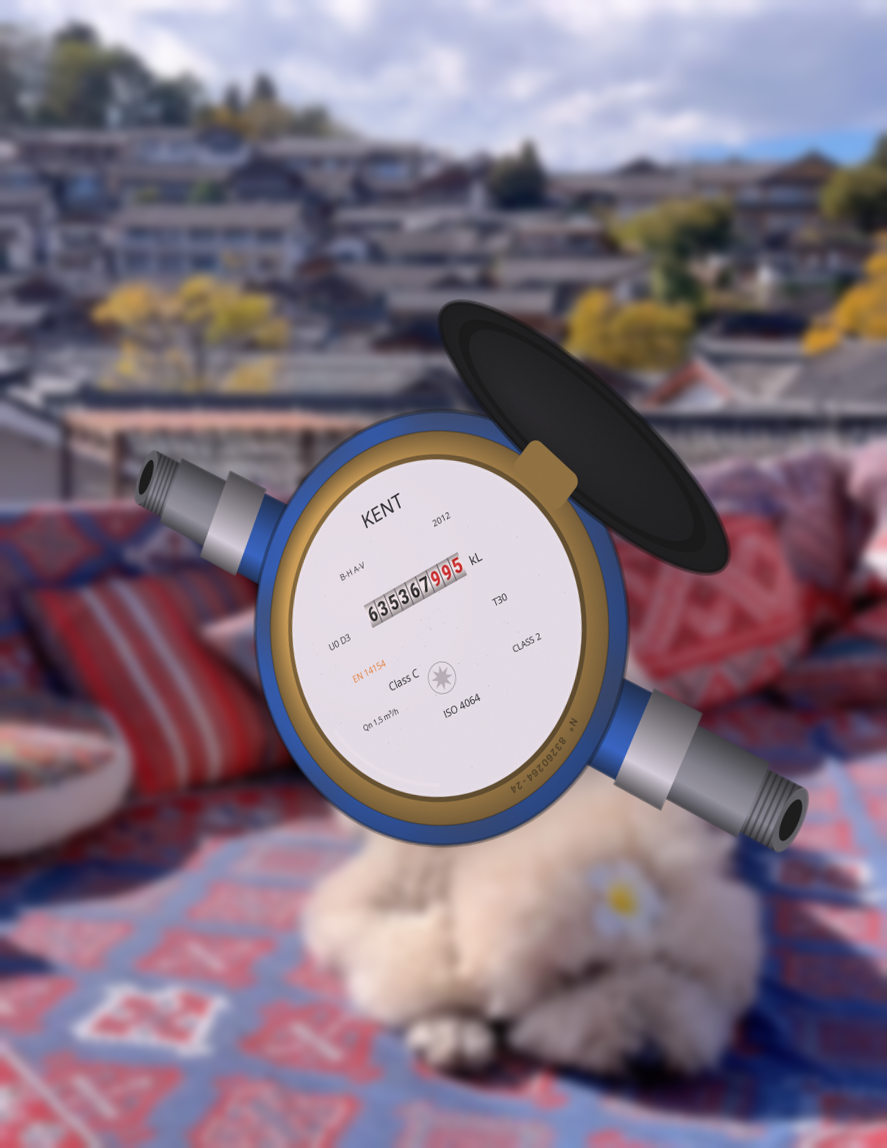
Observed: 635367.995 kL
